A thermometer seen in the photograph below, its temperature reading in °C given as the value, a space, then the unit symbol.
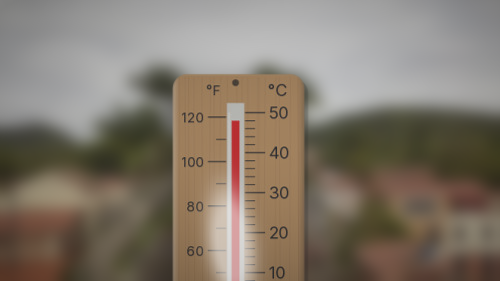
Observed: 48 °C
